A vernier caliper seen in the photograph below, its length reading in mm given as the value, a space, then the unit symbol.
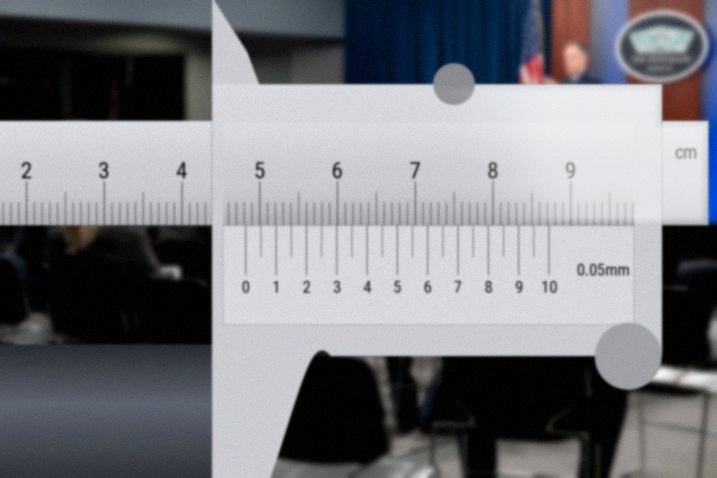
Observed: 48.2 mm
